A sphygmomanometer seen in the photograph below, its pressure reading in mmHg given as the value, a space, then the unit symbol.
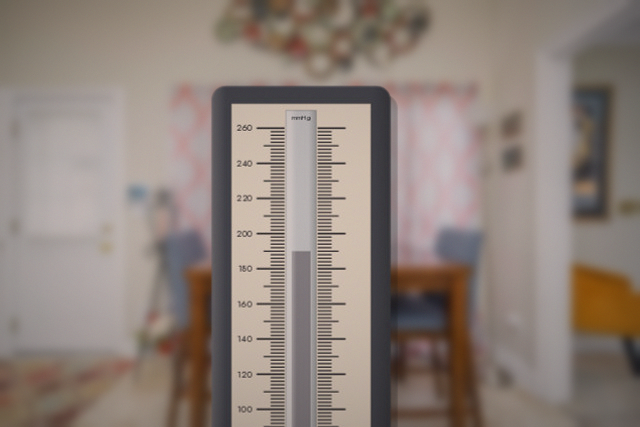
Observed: 190 mmHg
